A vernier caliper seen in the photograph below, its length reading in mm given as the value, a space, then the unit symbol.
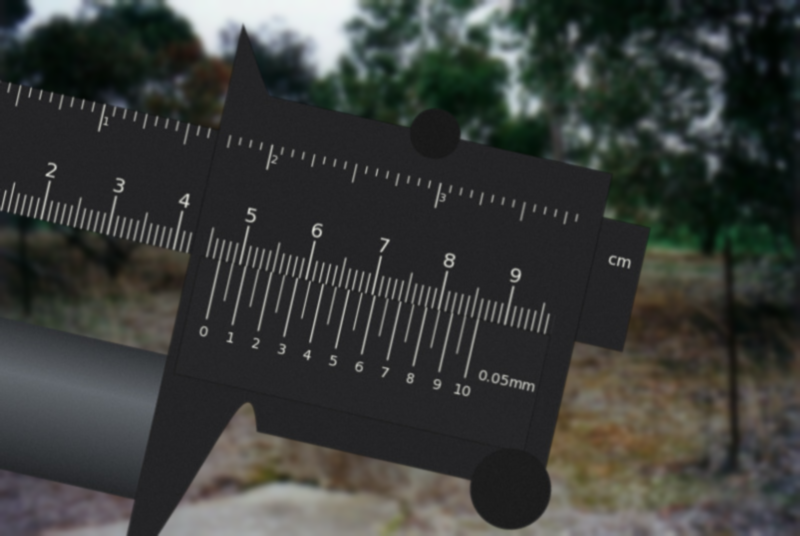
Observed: 47.0 mm
